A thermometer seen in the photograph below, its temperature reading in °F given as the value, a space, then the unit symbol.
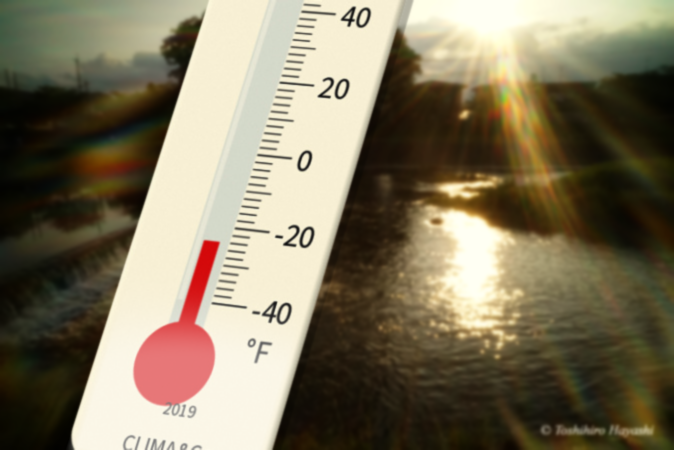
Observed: -24 °F
